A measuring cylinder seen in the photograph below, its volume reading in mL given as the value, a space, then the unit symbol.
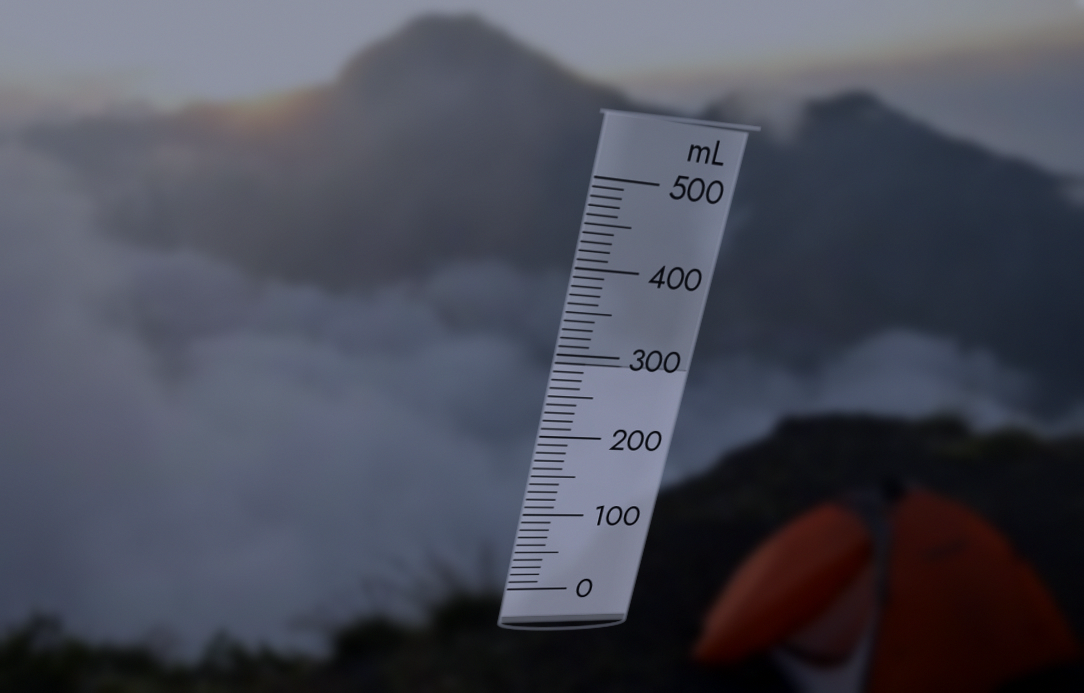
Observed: 290 mL
